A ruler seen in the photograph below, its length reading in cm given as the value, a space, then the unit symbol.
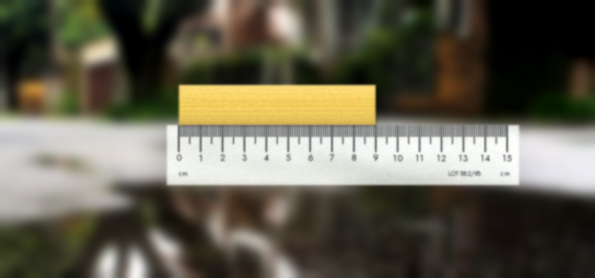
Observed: 9 cm
